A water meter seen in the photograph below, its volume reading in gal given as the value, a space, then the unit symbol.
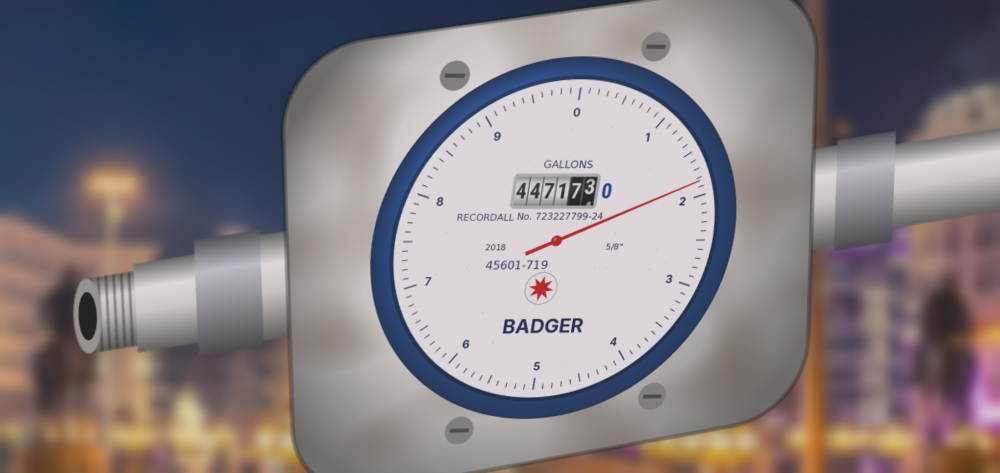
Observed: 4471731.8 gal
